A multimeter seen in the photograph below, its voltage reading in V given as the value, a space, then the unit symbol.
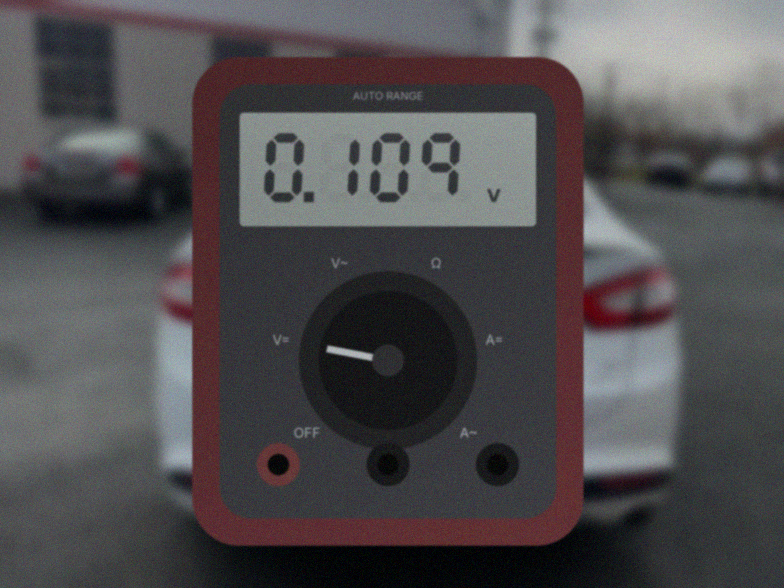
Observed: 0.109 V
